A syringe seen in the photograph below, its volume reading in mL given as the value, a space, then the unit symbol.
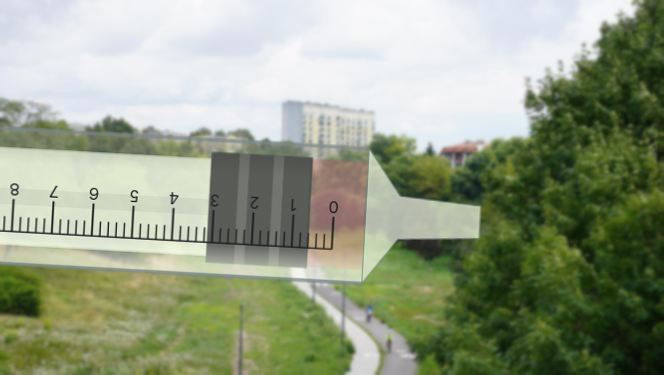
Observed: 0.6 mL
